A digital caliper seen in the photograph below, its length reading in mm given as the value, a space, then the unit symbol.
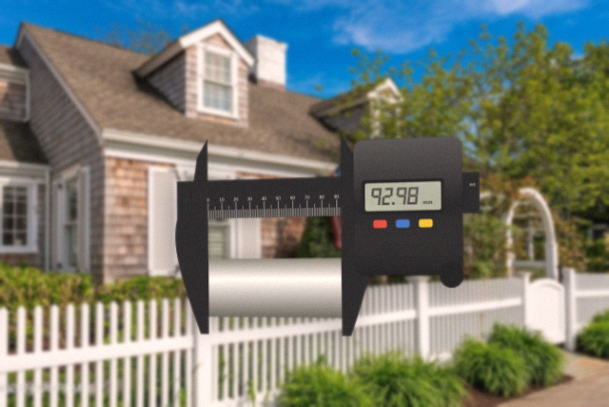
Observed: 92.98 mm
